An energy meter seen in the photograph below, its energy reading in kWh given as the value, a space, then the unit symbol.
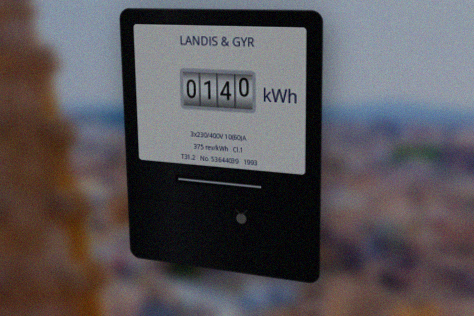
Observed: 140 kWh
